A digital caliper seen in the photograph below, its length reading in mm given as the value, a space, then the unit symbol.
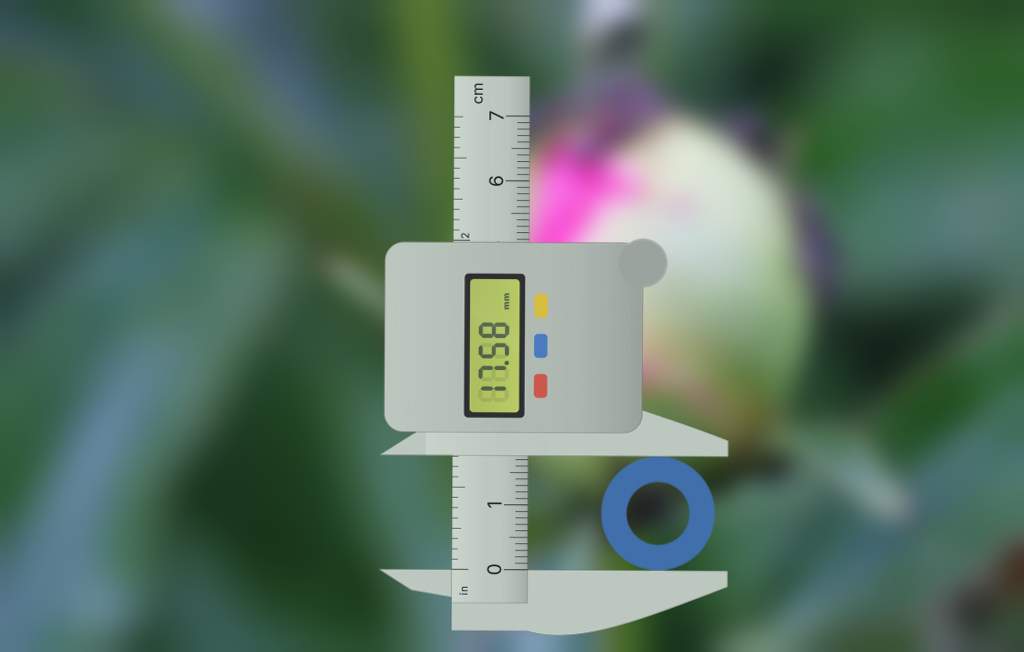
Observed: 17.58 mm
